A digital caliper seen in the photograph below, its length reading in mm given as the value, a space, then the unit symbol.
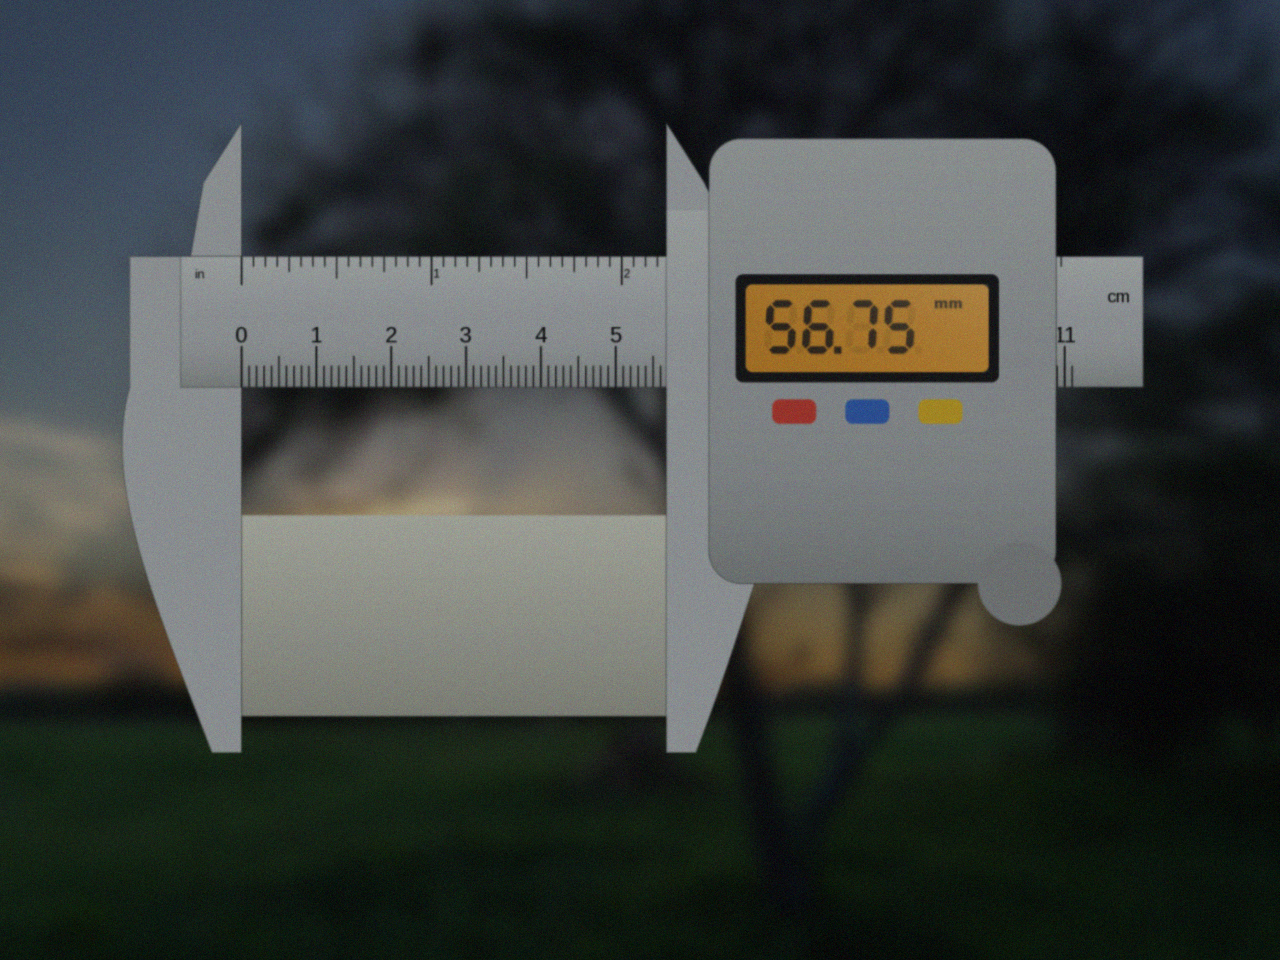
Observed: 56.75 mm
